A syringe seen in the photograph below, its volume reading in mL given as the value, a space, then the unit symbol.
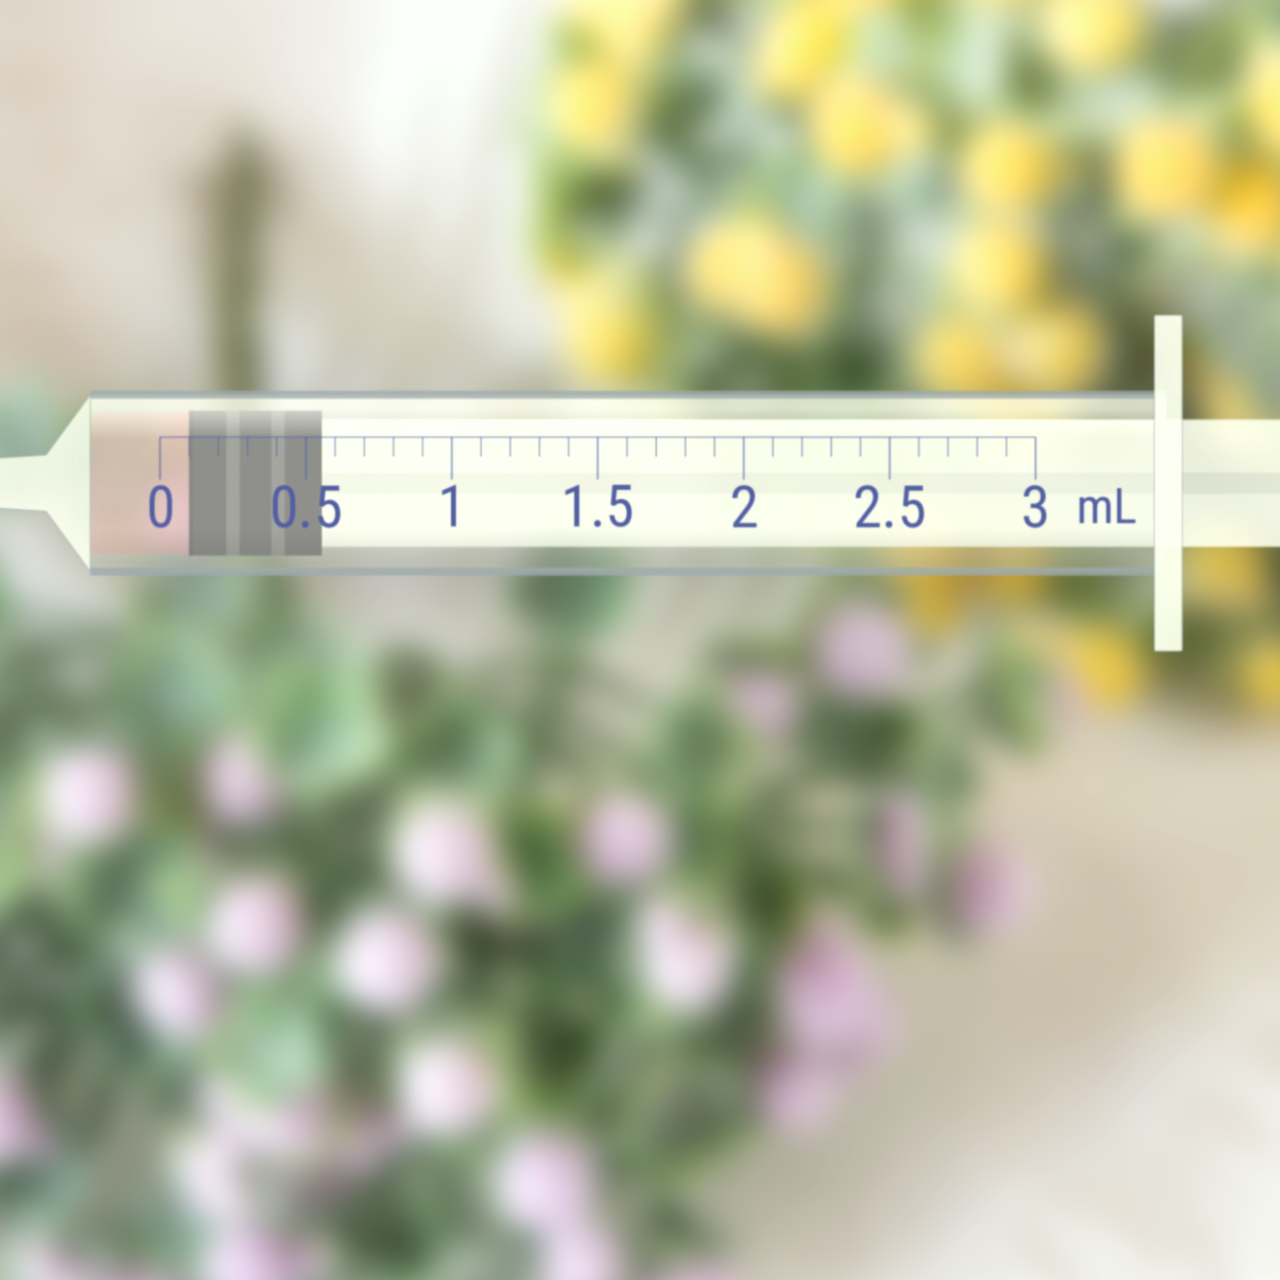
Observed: 0.1 mL
